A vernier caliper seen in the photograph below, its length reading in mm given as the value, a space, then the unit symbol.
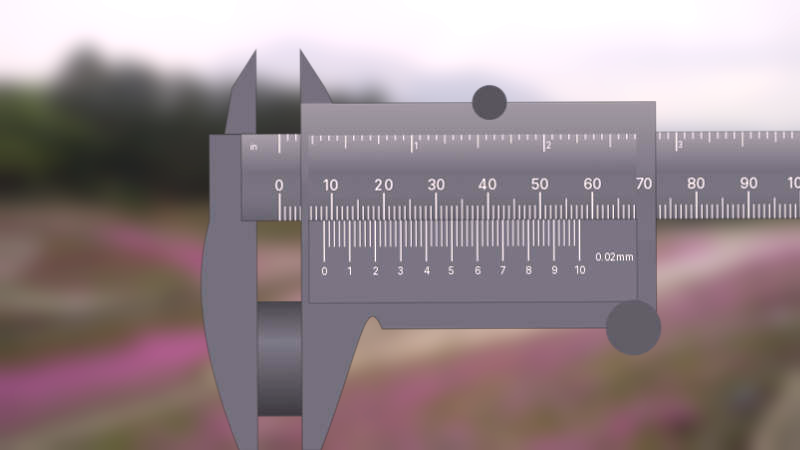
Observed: 8.5 mm
